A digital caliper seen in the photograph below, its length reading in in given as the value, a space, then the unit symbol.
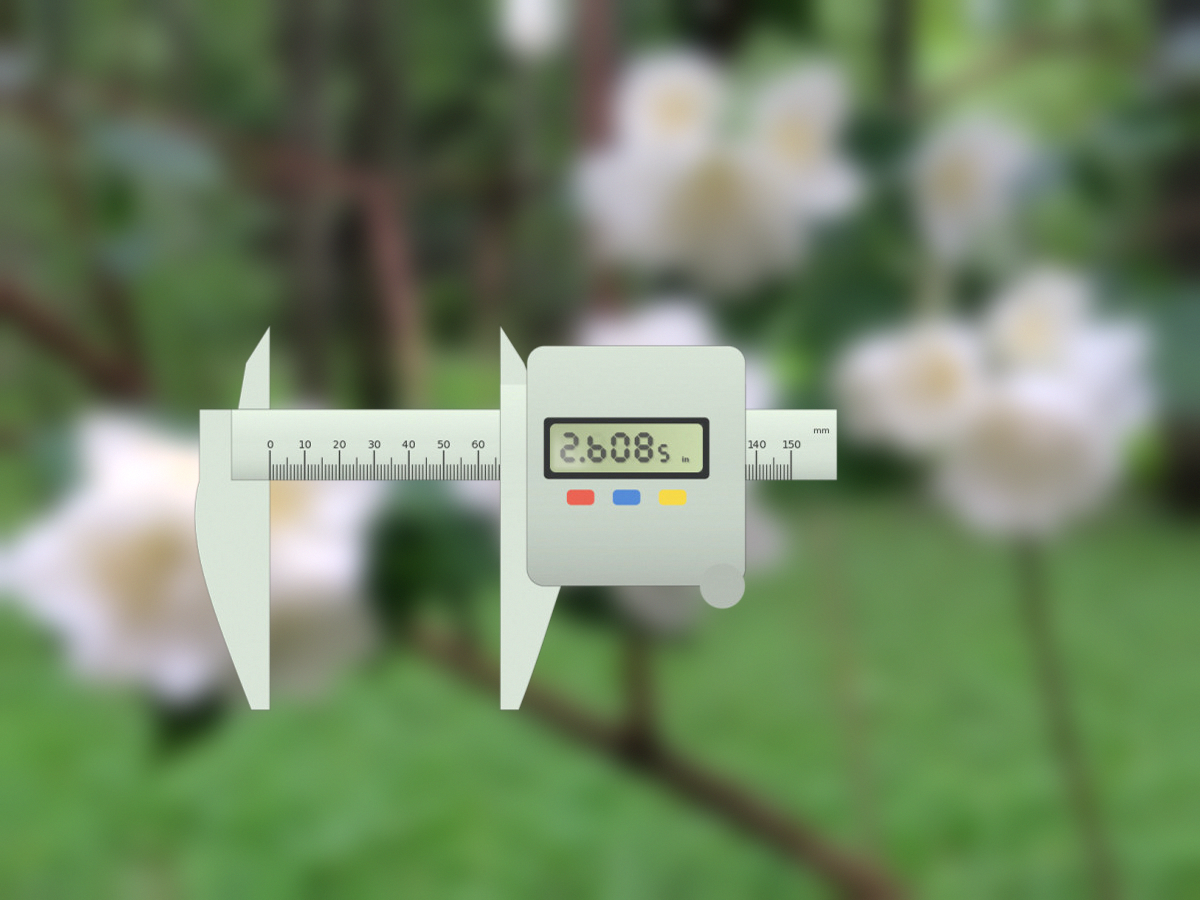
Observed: 2.6085 in
